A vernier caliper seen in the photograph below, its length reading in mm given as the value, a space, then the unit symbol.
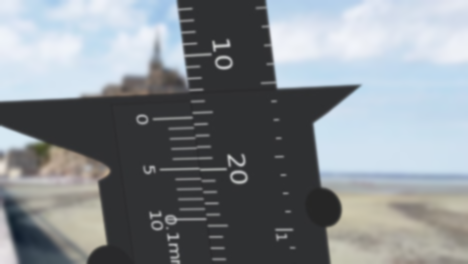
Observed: 15.4 mm
